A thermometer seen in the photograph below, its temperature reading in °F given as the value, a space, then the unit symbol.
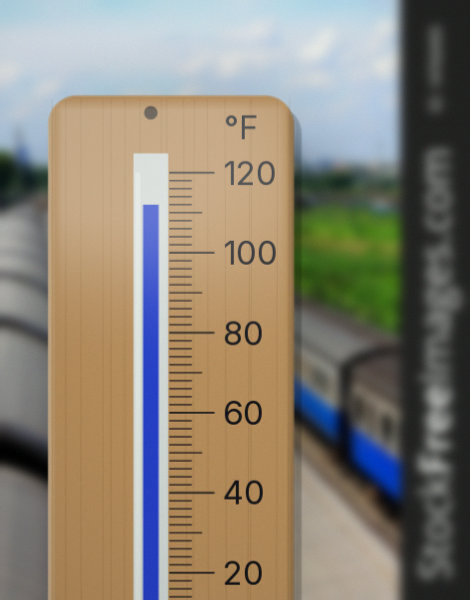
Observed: 112 °F
